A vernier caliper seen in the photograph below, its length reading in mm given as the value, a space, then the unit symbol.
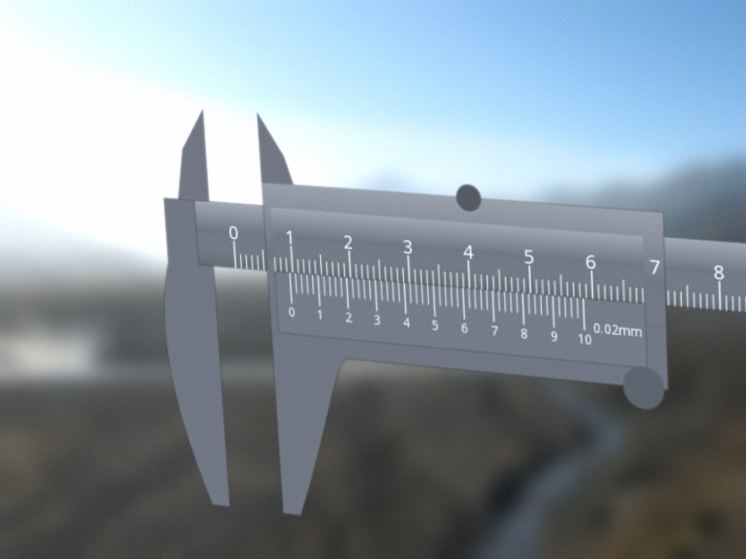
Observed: 9.5 mm
